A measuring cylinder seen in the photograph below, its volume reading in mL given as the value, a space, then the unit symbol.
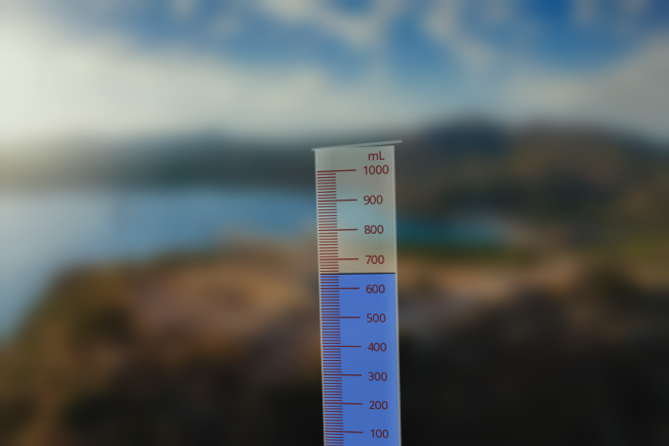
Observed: 650 mL
